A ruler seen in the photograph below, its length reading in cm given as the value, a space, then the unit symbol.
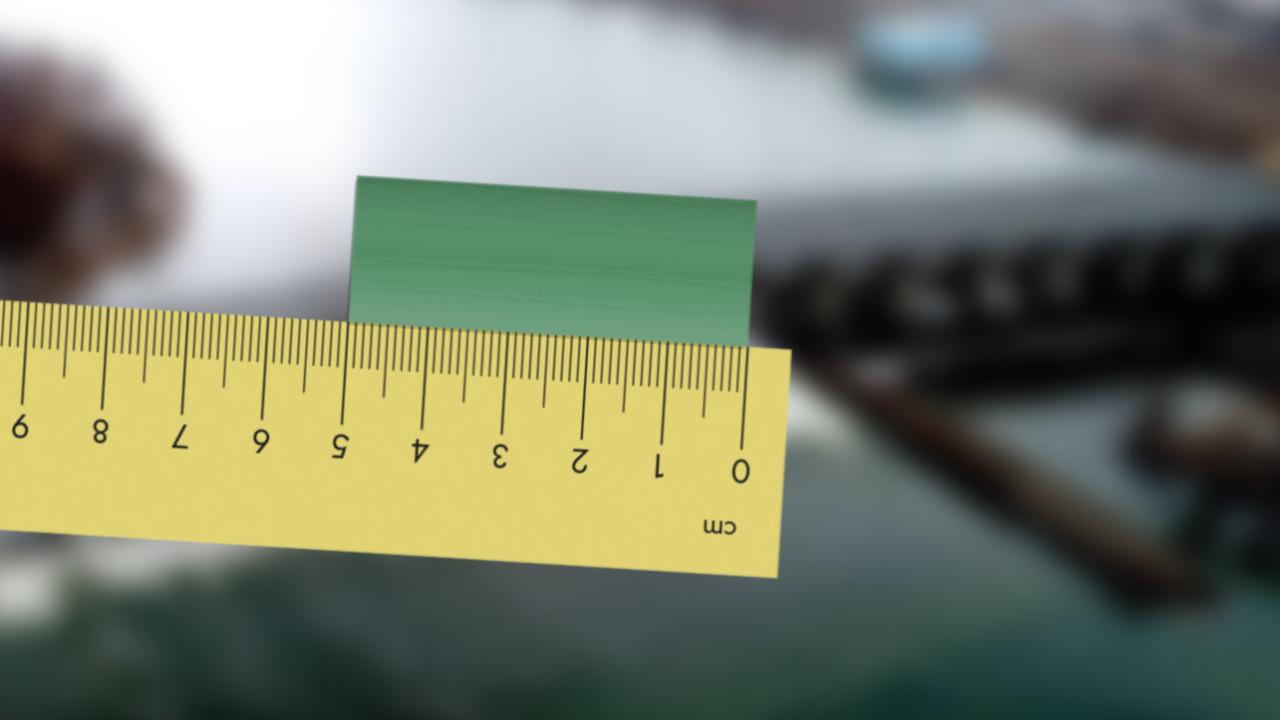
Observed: 5 cm
